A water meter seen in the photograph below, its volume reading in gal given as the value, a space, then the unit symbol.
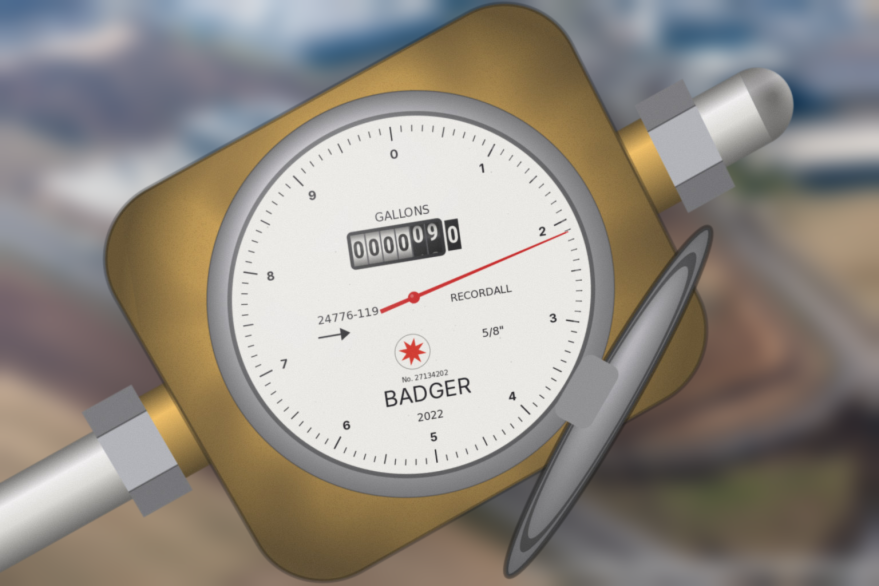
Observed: 92.1 gal
